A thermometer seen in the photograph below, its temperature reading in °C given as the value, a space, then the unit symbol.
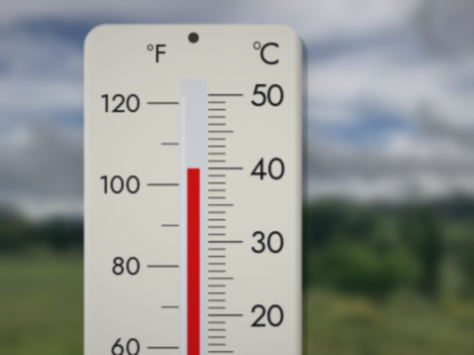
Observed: 40 °C
